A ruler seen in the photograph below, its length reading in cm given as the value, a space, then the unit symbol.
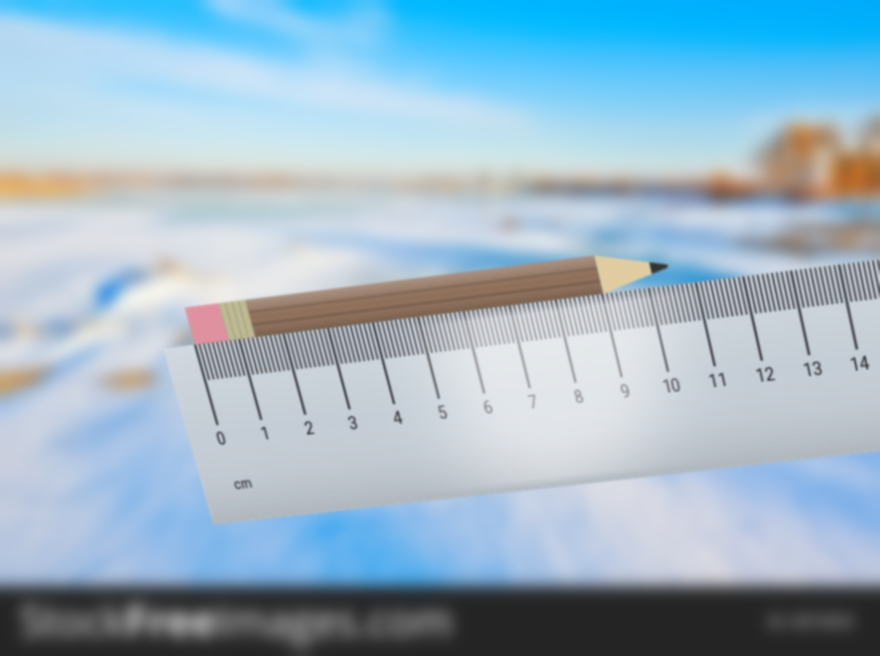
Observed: 10.5 cm
